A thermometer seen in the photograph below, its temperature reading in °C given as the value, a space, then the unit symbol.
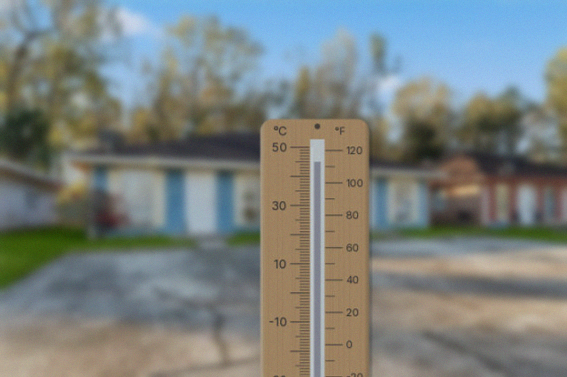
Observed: 45 °C
